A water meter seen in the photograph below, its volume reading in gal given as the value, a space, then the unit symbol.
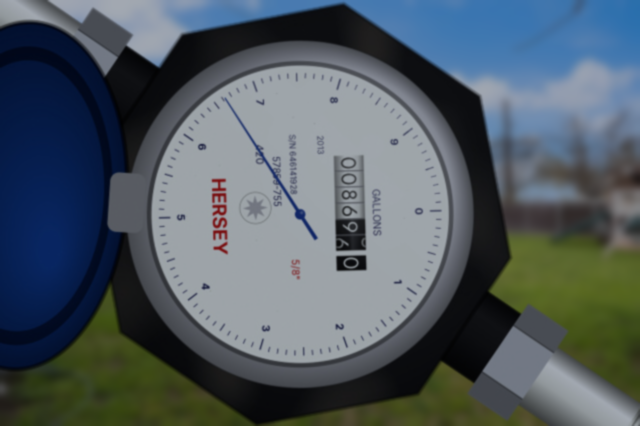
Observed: 86956.6 gal
